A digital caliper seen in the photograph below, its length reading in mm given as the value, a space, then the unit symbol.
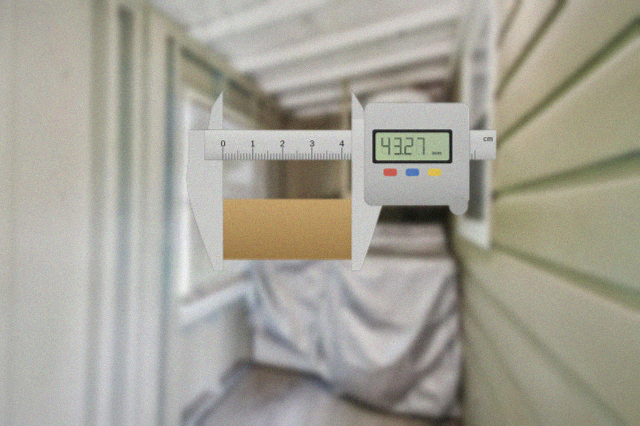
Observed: 43.27 mm
